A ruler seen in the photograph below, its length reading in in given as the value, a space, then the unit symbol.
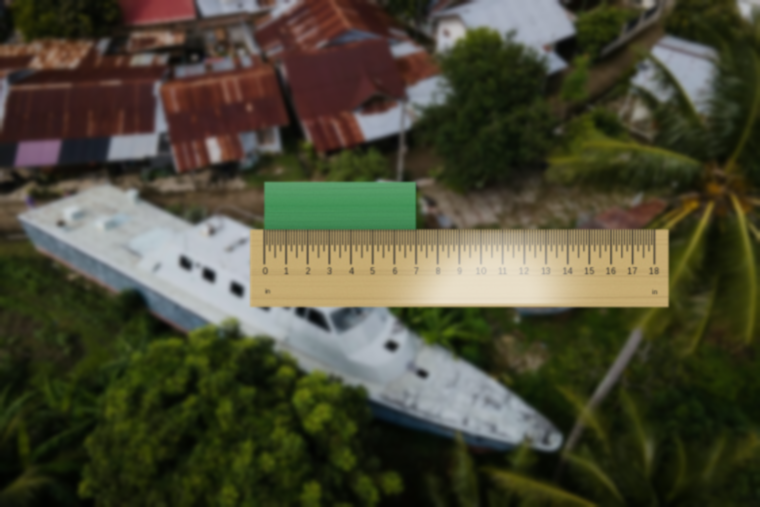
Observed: 7 in
